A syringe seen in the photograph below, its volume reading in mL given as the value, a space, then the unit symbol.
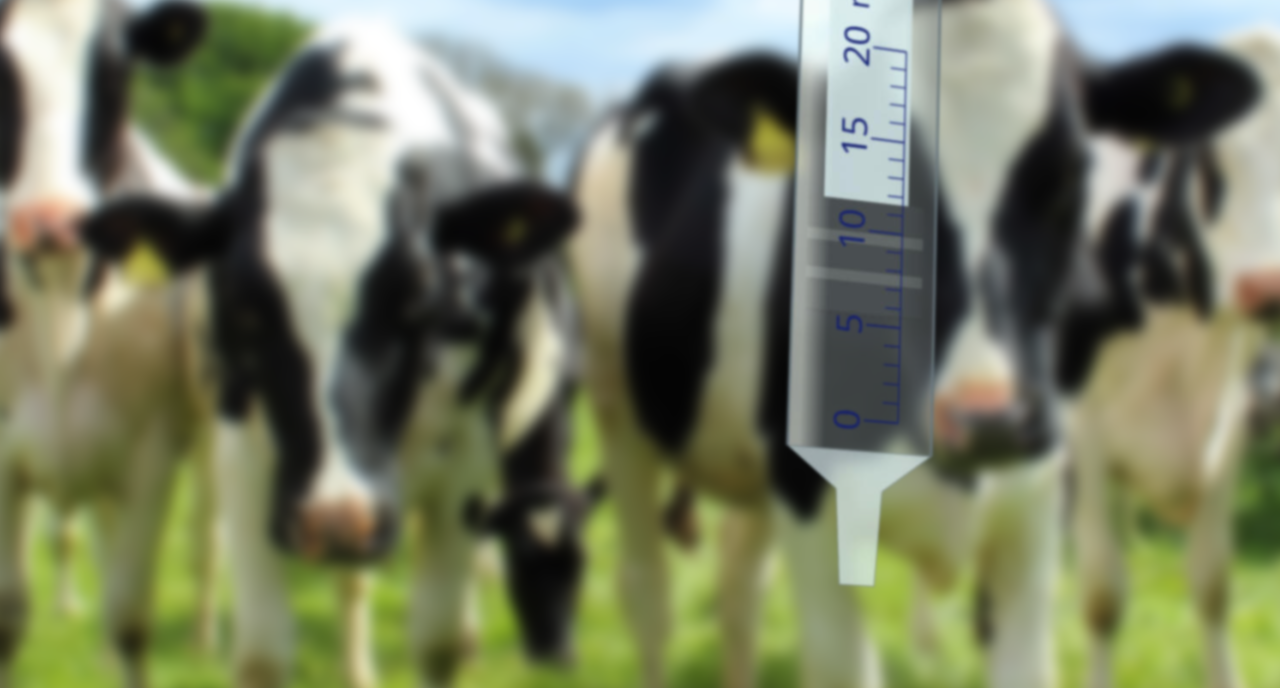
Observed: 5.5 mL
